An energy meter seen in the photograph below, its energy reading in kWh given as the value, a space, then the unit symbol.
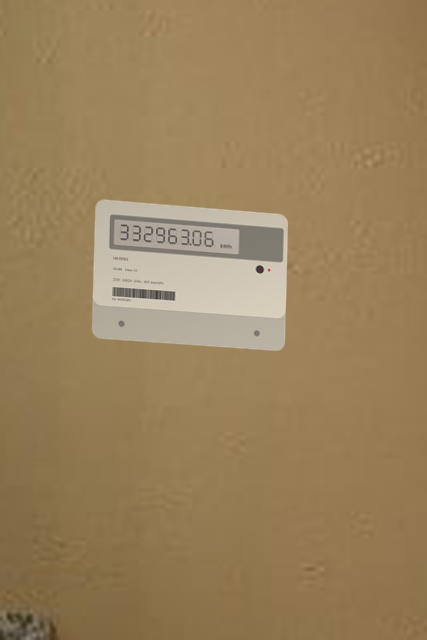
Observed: 332963.06 kWh
